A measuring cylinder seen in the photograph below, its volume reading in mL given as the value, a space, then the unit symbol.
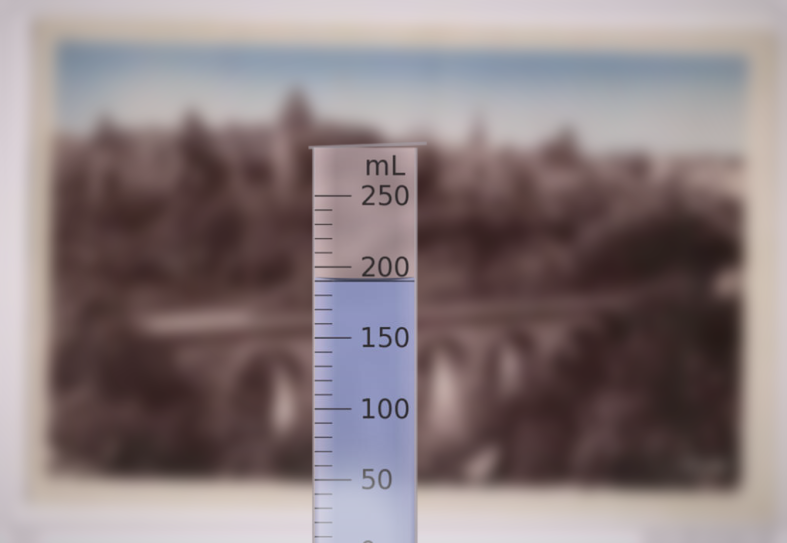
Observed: 190 mL
